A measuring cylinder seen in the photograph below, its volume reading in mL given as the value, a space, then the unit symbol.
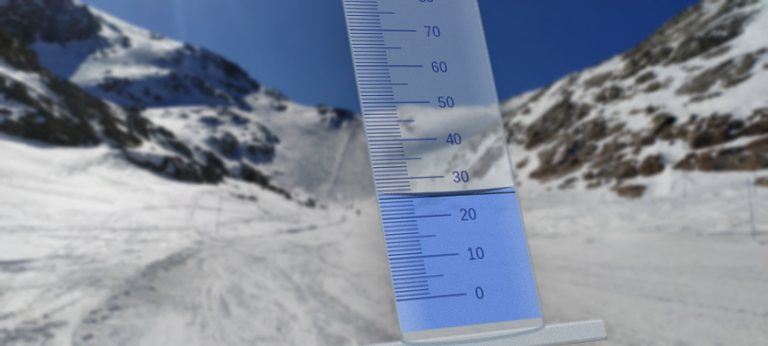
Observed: 25 mL
